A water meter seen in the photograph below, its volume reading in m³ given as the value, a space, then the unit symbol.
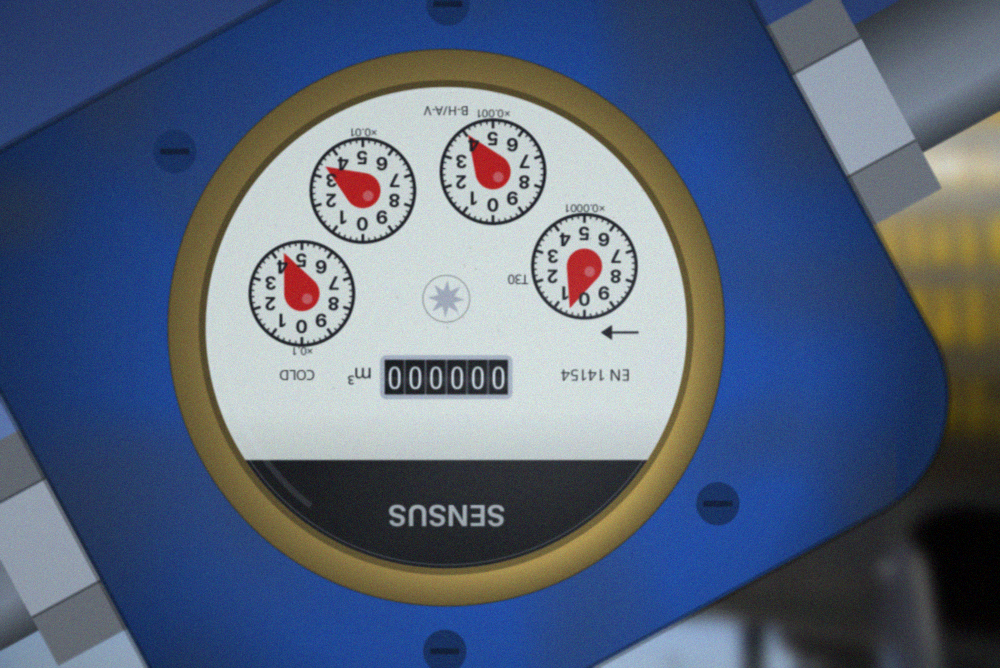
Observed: 0.4340 m³
